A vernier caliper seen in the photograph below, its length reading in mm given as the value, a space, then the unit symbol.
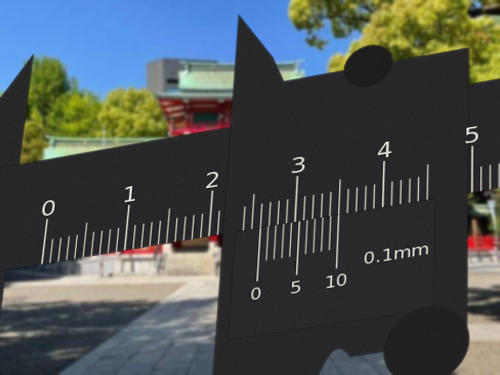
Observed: 26.0 mm
